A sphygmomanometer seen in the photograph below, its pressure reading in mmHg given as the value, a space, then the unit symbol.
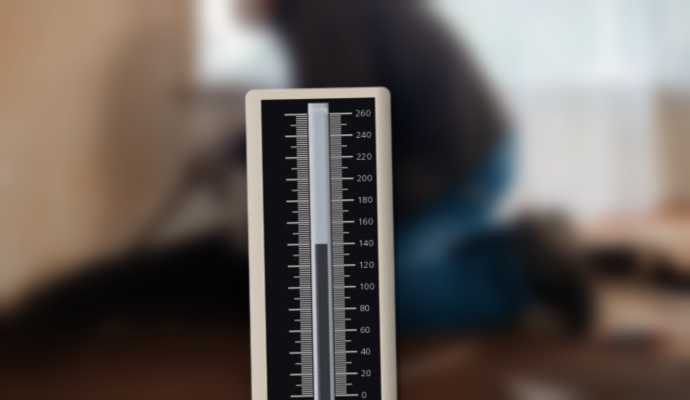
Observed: 140 mmHg
